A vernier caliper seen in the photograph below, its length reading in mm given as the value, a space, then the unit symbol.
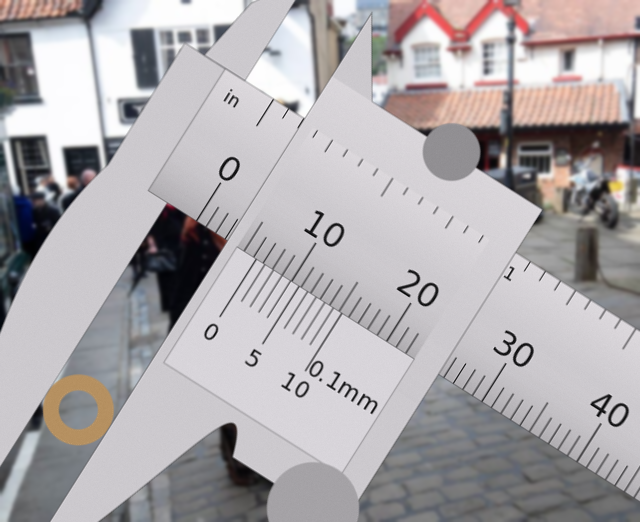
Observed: 6.3 mm
